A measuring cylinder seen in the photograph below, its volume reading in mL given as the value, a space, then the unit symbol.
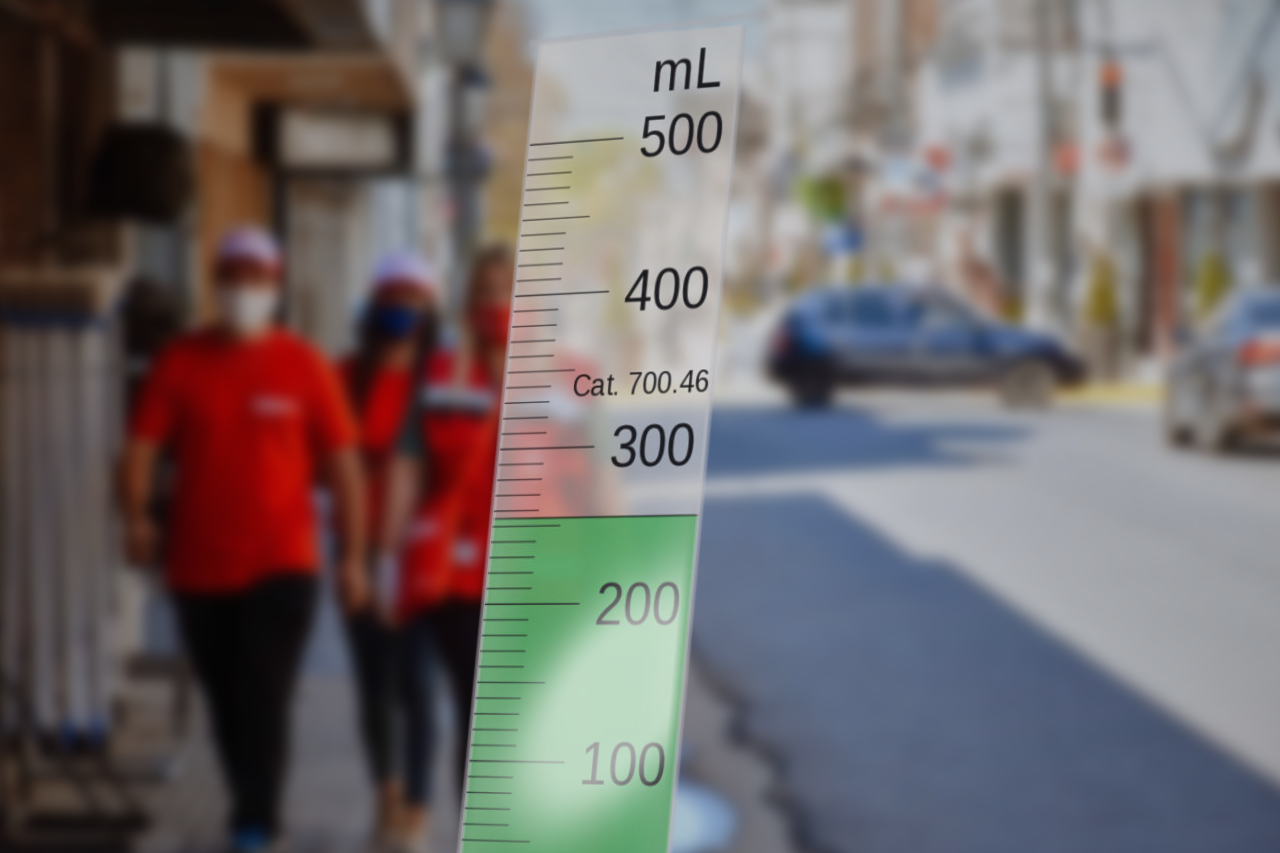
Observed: 255 mL
